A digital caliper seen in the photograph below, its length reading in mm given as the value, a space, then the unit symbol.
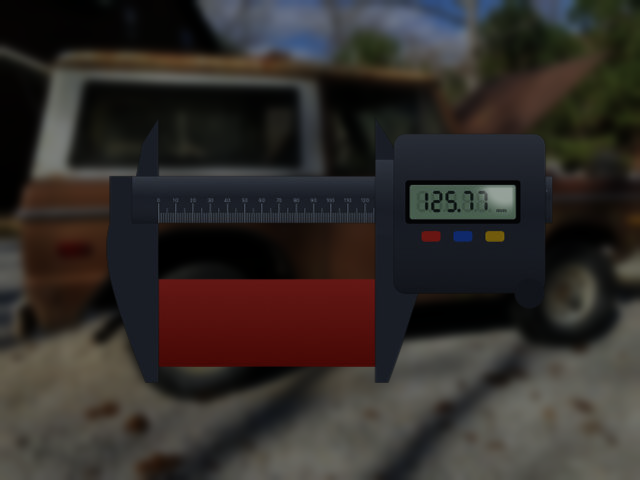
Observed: 125.77 mm
